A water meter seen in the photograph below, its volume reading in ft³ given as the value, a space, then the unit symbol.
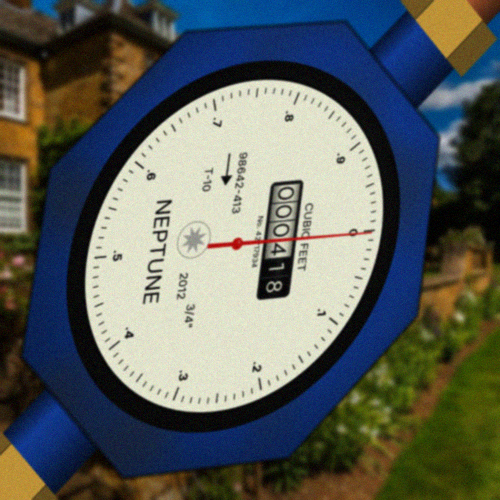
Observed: 418.00 ft³
